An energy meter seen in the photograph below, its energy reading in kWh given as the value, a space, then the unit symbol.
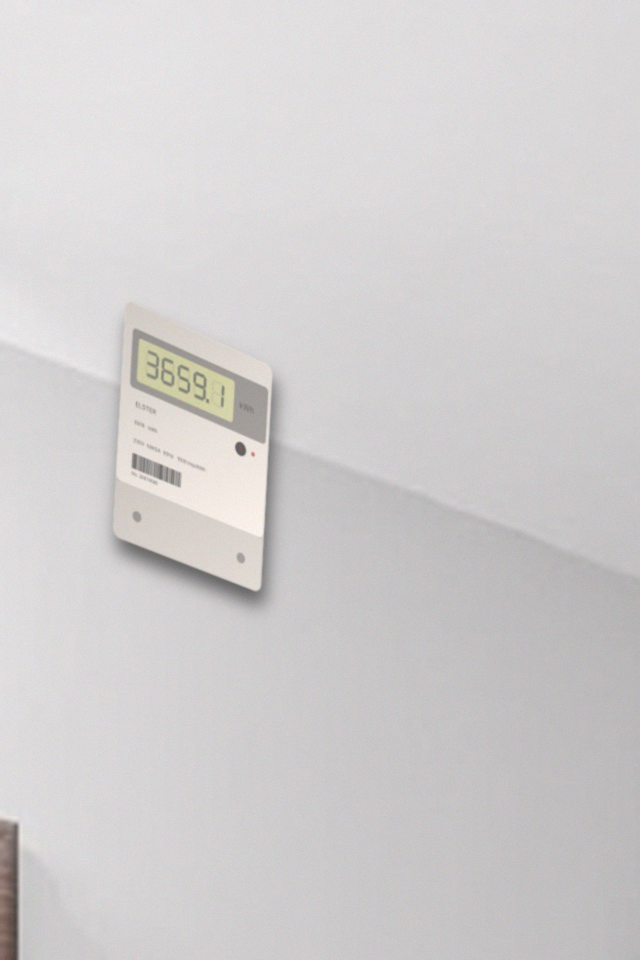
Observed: 3659.1 kWh
